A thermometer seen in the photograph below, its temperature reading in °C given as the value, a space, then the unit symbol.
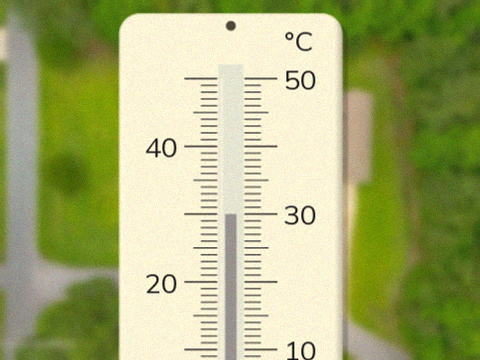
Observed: 30 °C
